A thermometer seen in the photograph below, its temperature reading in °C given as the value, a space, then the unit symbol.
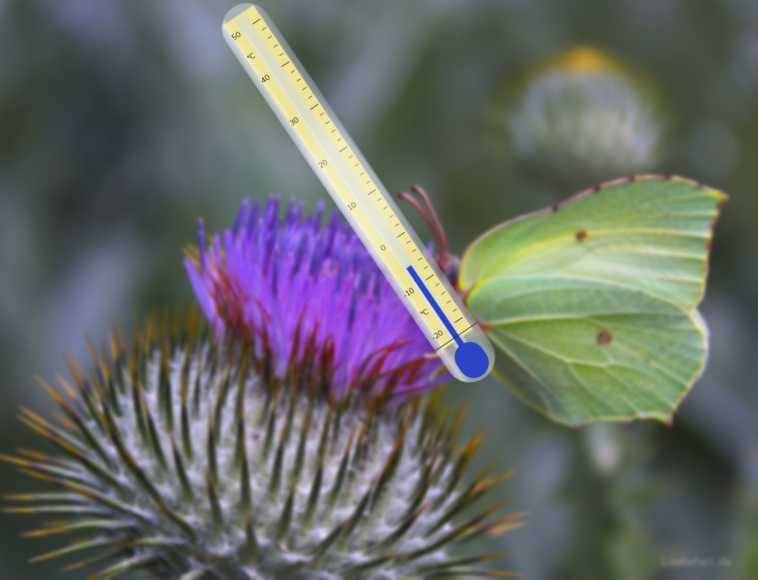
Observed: -6 °C
